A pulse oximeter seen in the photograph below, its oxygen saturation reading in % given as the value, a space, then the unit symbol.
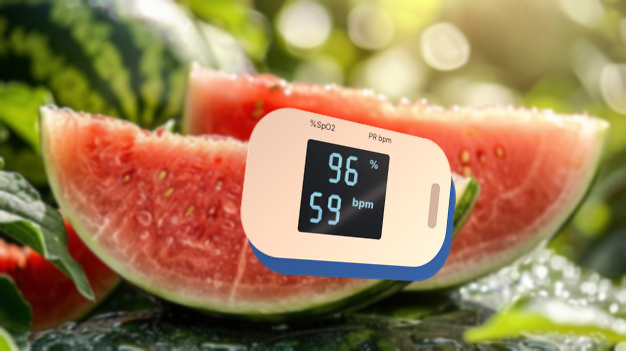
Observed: 96 %
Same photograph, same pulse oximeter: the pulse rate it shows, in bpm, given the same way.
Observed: 59 bpm
